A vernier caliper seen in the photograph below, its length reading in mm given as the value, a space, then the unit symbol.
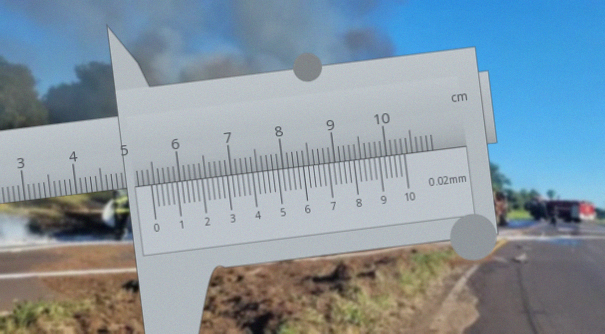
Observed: 54.5 mm
